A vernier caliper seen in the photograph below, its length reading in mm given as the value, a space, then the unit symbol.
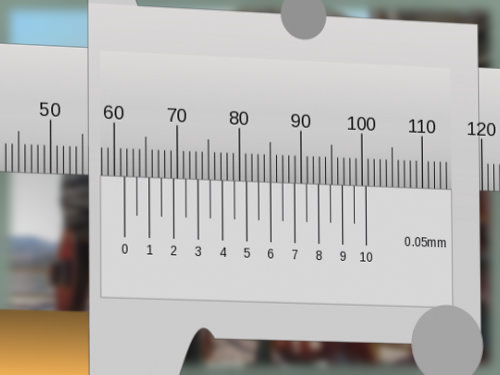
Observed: 61.6 mm
